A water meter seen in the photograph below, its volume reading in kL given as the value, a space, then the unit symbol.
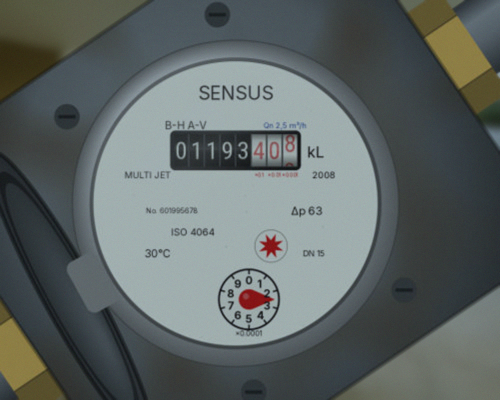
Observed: 1193.4082 kL
